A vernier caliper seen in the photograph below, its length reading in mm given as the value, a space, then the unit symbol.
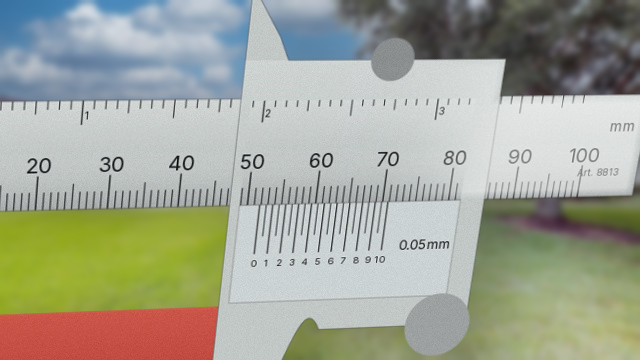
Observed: 51.8 mm
